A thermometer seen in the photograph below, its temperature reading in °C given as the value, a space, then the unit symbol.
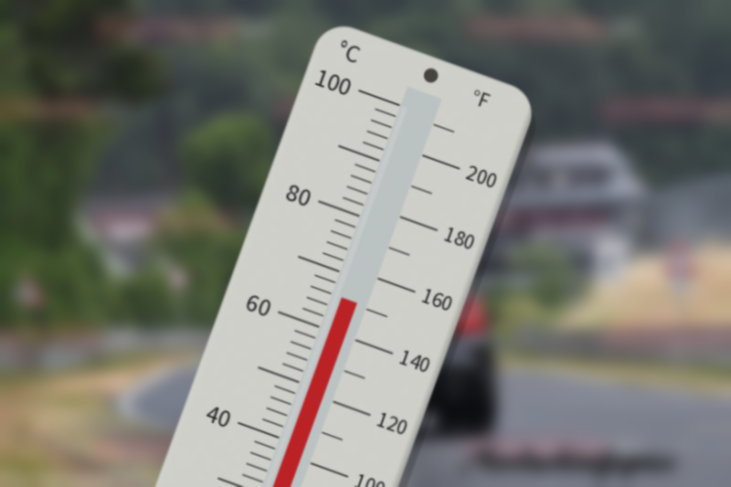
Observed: 66 °C
